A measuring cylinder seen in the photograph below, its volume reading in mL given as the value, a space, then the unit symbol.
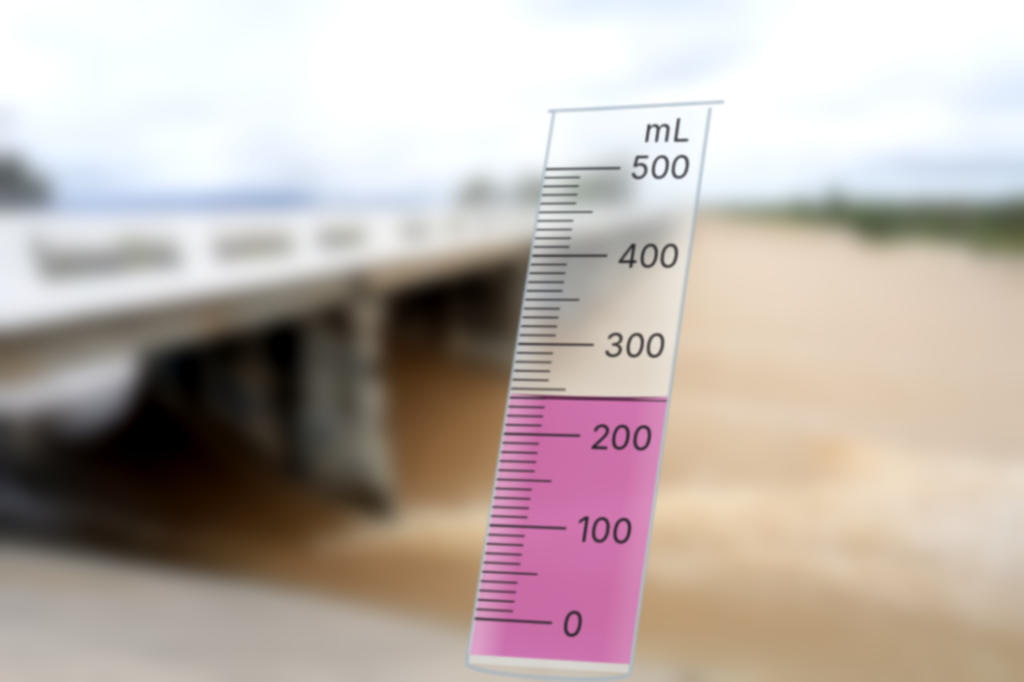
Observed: 240 mL
